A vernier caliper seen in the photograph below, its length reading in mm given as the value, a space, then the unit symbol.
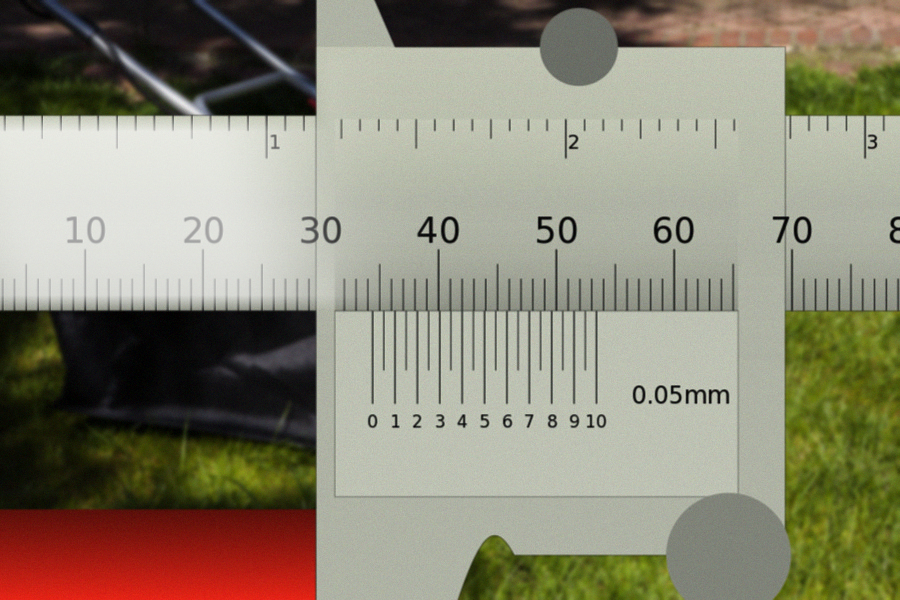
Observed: 34.4 mm
